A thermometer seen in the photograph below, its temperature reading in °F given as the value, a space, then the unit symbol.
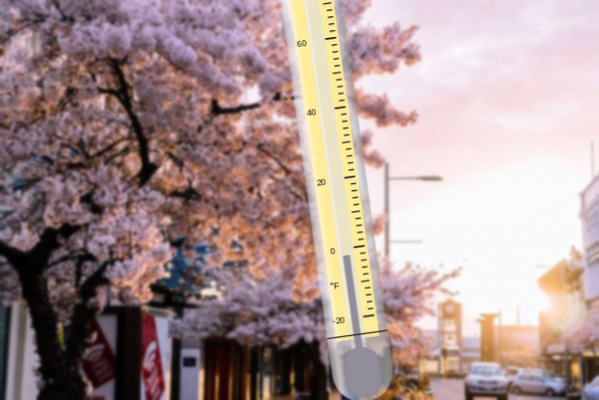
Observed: -2 °F
